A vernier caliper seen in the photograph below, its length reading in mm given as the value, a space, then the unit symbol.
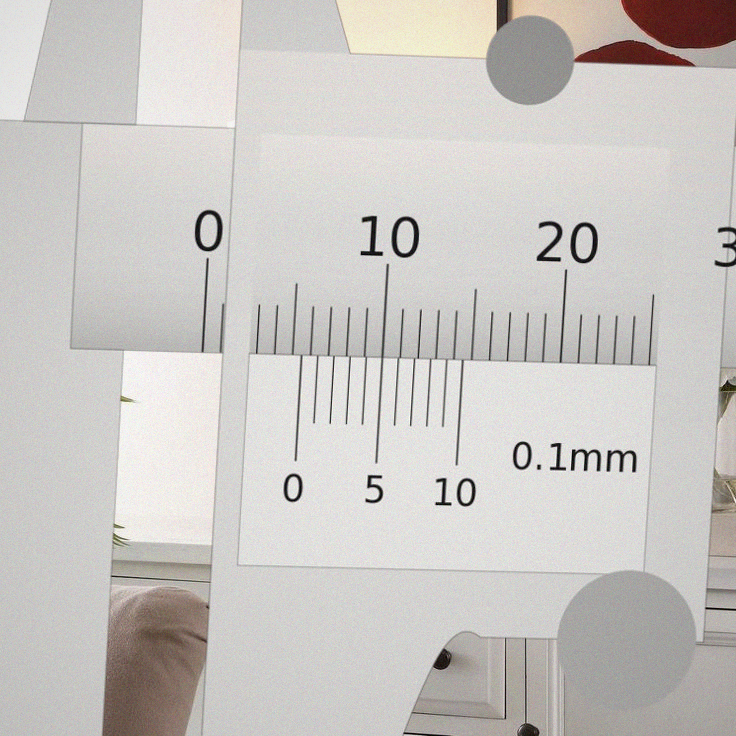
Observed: 5.5 mm
